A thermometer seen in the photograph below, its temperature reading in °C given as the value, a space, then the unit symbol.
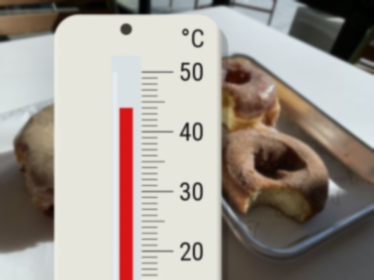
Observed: 44 °C
